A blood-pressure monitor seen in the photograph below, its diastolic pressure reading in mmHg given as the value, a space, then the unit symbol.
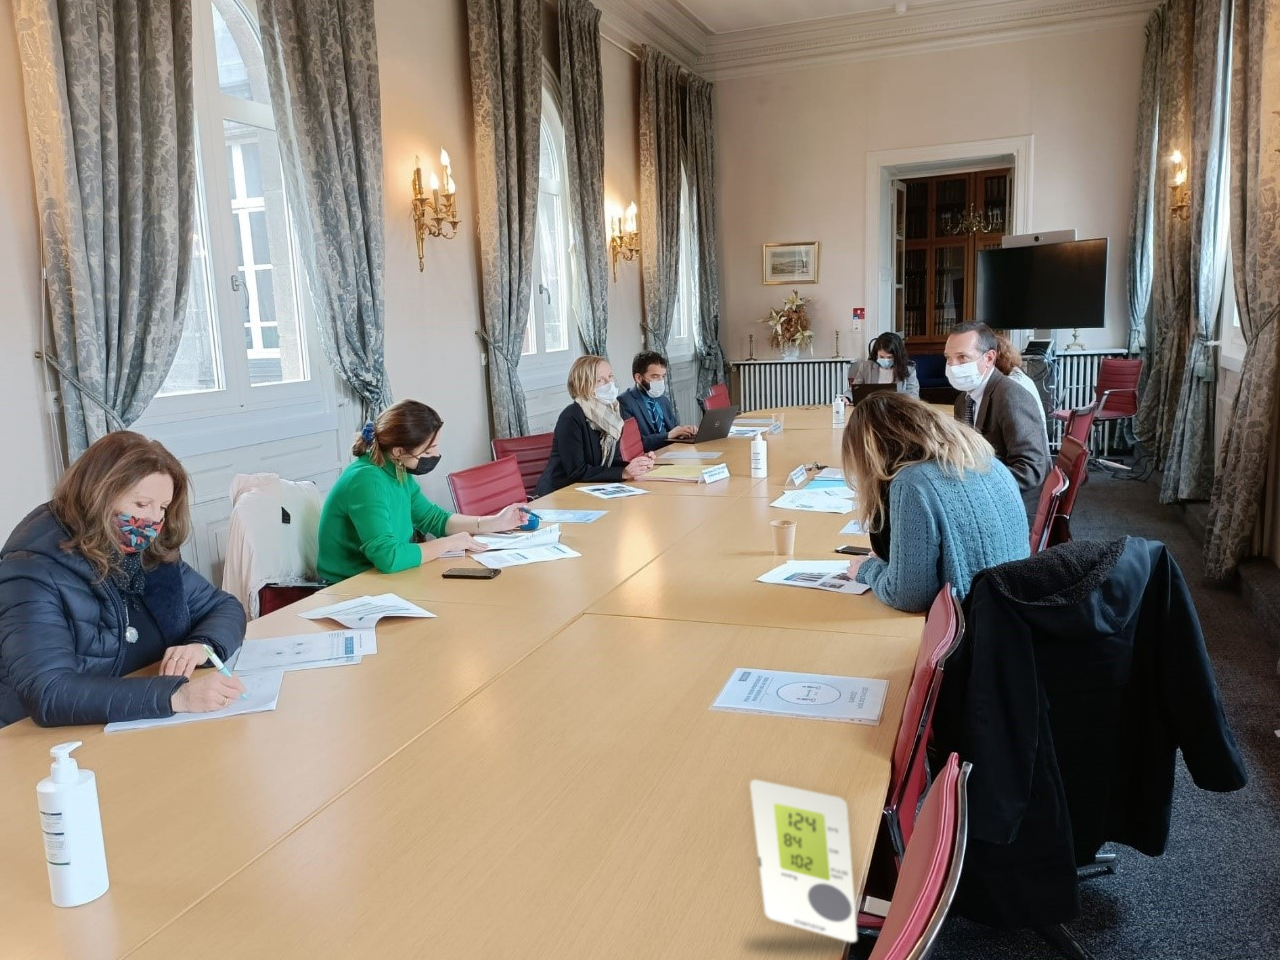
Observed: 84 mmHg
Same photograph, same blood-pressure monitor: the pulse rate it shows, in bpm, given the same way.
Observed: 102 bpm
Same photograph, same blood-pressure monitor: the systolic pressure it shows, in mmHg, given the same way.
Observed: 124 mmHg
